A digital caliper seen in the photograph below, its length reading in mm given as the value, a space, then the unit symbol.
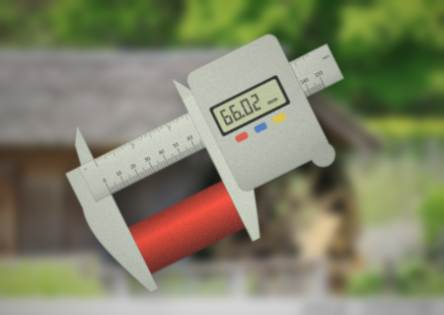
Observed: 66.02 mm
